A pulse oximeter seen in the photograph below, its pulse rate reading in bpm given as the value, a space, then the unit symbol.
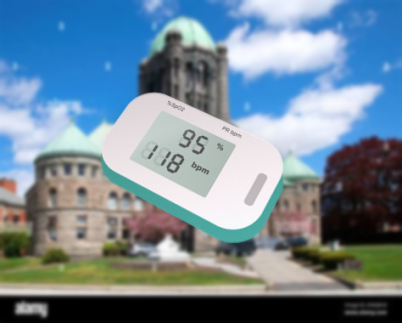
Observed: 118 bpm
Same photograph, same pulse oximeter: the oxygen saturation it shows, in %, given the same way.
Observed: 95 %
